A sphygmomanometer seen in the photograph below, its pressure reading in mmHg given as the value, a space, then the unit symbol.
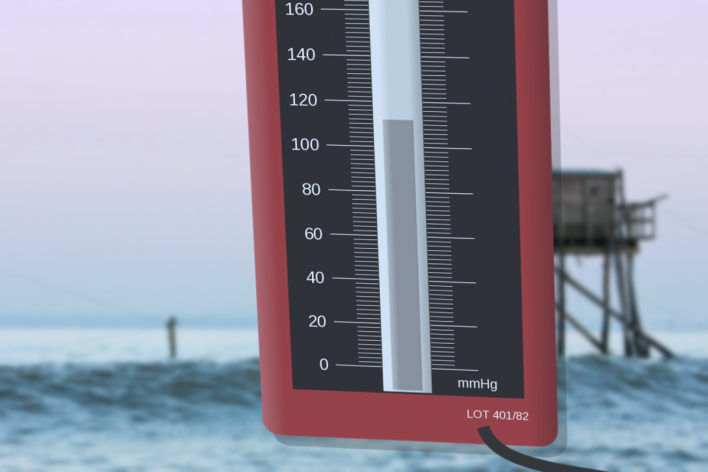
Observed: 112 mmHg
